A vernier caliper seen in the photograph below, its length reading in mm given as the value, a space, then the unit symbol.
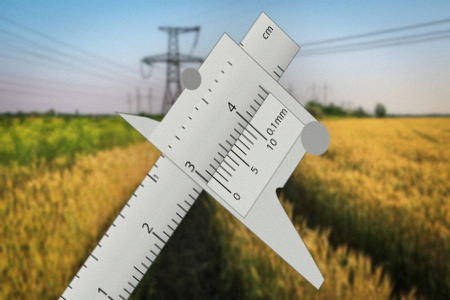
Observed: 31.0 mm
